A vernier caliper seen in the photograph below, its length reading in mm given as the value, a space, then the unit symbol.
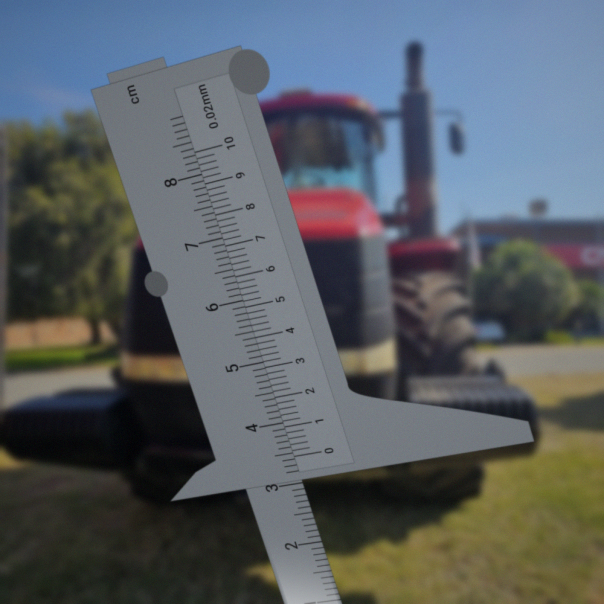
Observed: 34.4 mm
